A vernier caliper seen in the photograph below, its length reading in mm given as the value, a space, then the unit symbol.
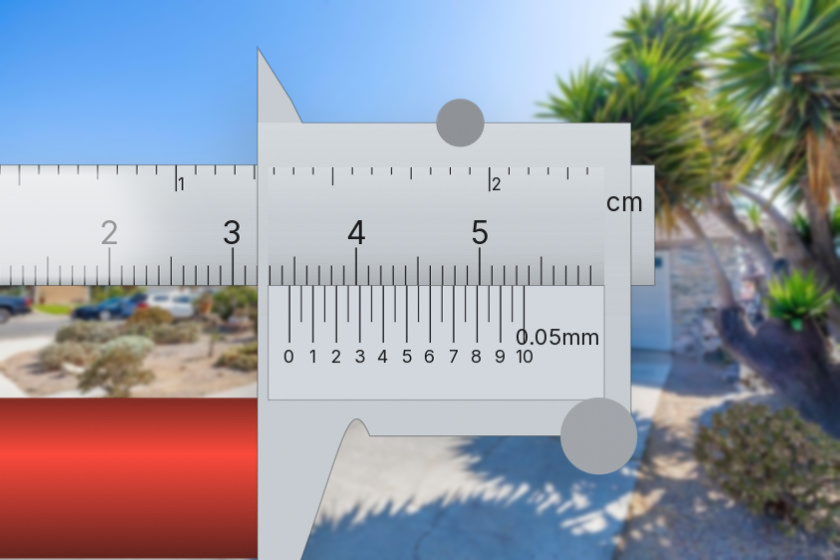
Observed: 34.6 mm
